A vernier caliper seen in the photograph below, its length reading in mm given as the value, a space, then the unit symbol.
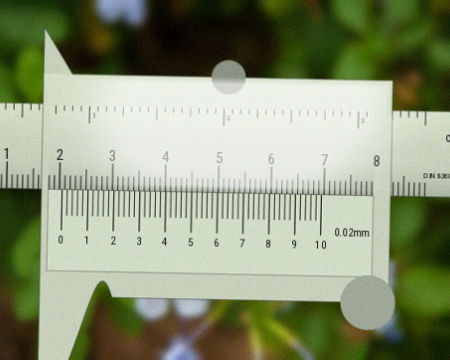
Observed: 20.5 mm
